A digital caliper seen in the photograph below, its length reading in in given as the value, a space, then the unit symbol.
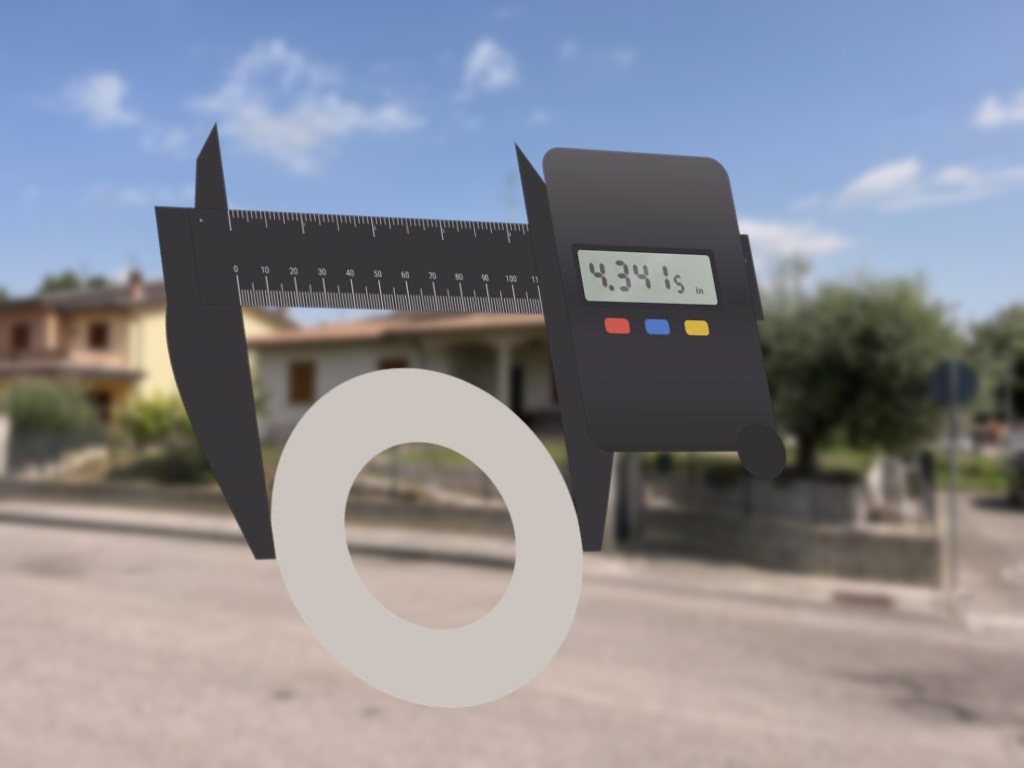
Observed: 4.3415 in
